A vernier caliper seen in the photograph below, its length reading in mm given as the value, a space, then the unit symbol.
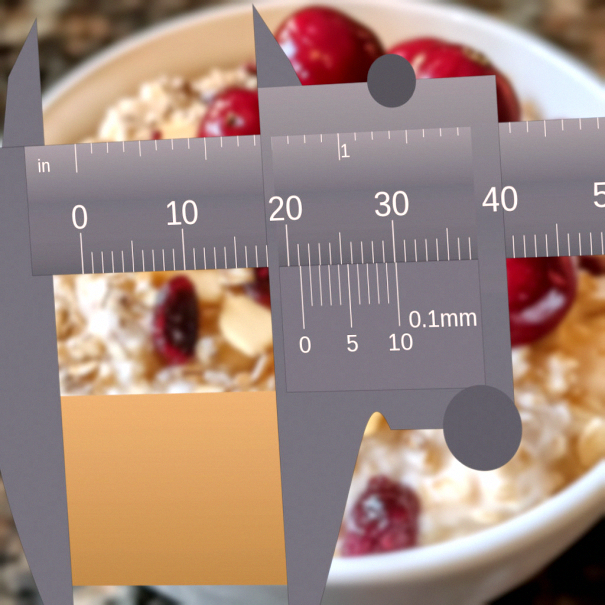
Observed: 21.1 mm
